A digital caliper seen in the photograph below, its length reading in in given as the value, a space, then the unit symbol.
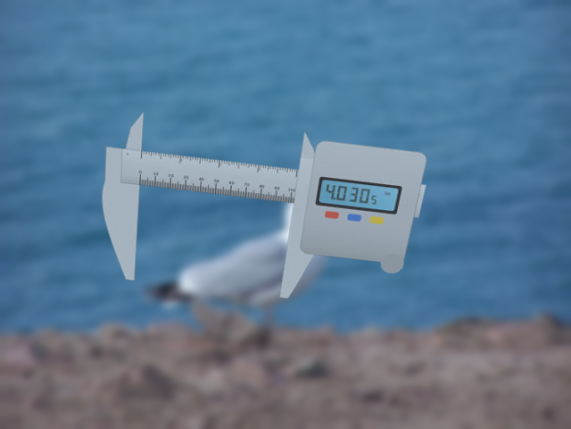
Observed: 4.0305 in
